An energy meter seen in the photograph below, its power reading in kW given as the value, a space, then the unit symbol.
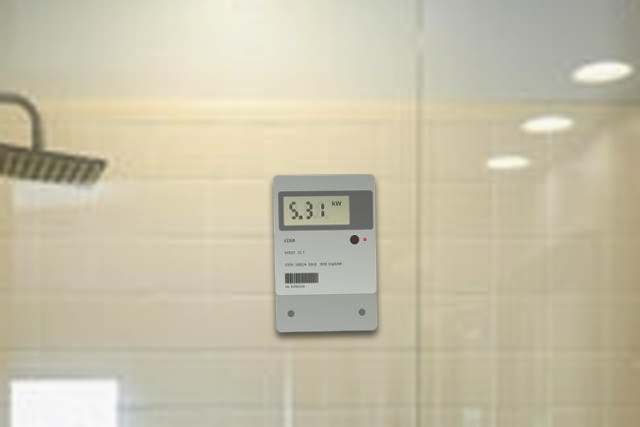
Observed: 5.31 kW
